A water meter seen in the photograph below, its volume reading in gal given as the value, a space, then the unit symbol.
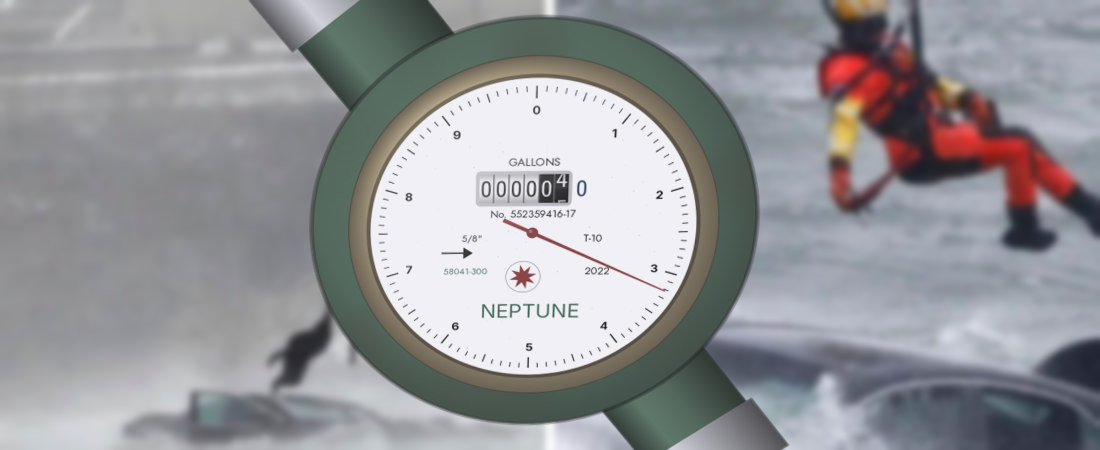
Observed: 43.2 gal
